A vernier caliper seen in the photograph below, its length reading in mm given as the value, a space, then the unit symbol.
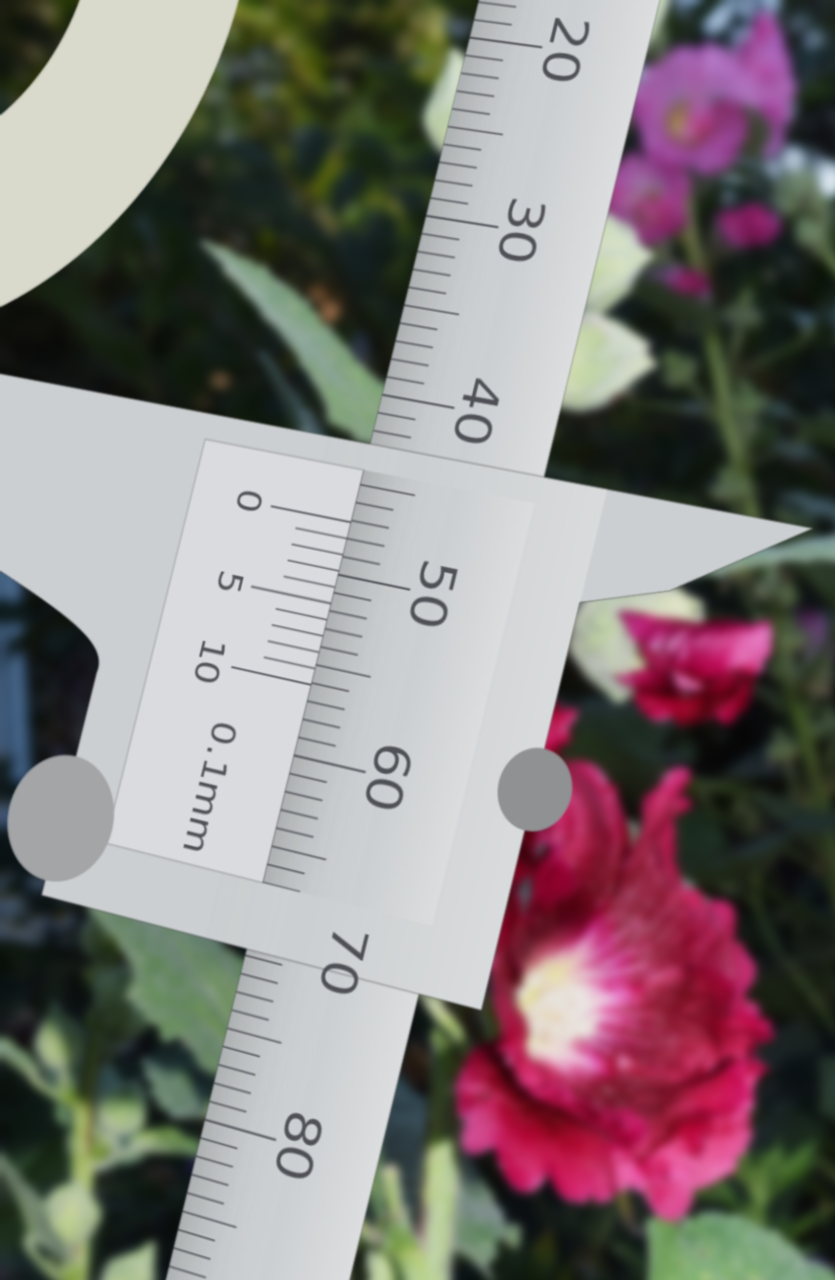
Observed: 47.1 mm
